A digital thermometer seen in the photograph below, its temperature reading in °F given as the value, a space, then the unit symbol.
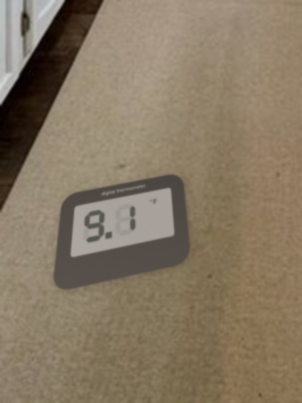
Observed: 9.1 °F
